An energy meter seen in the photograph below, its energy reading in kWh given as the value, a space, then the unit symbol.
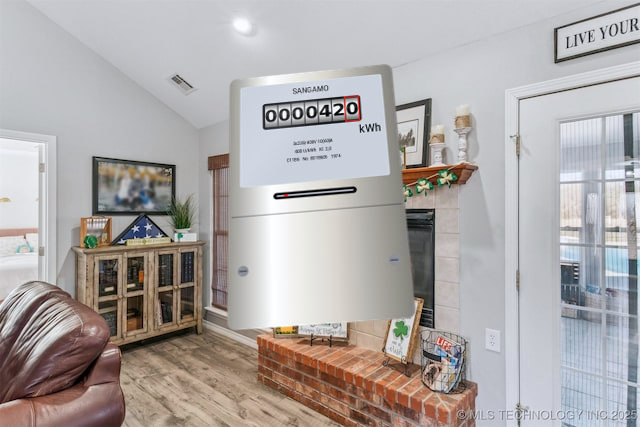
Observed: 42.0 kWh
